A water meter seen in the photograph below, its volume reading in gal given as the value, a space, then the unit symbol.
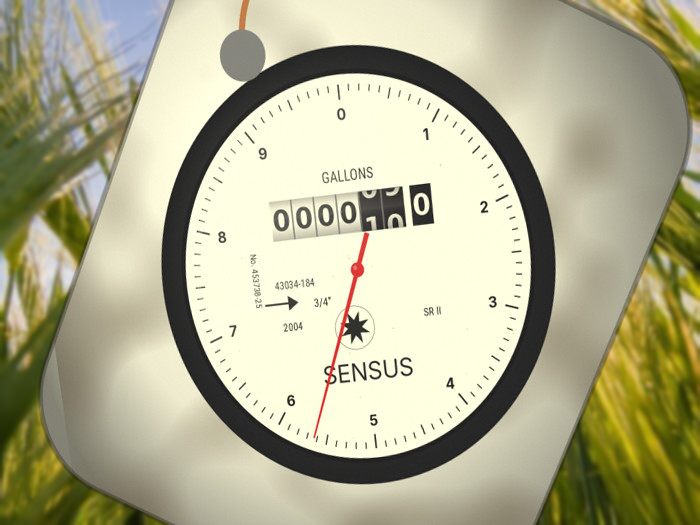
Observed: 95.6 gal
